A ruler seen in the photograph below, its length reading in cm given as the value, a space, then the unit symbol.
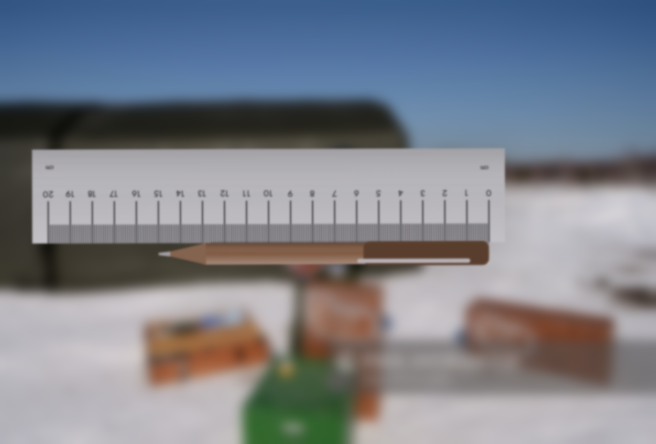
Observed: 15 cm
